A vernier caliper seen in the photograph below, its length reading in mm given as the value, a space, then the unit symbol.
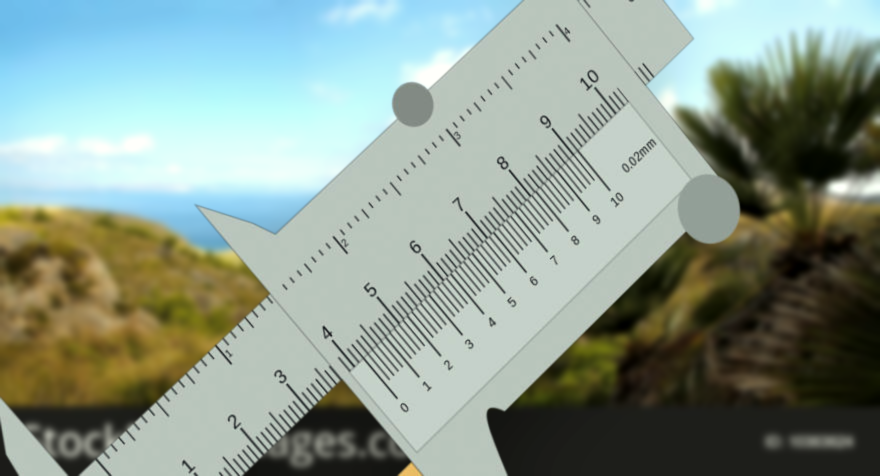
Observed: 42.0 mm
